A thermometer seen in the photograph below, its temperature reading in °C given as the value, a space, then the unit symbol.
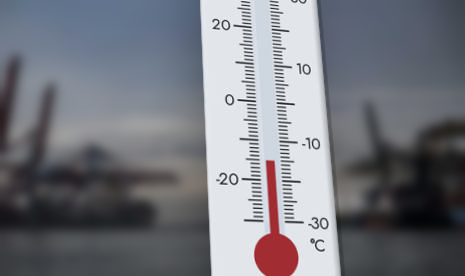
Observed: -15 °C
